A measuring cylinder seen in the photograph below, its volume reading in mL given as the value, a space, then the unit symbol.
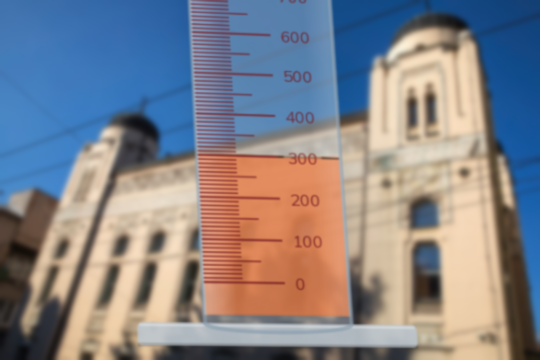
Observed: 300 mL
